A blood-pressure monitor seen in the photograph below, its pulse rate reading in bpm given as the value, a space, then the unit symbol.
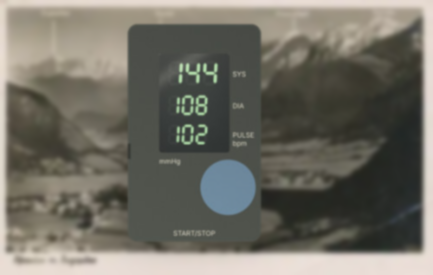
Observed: 102 bpm
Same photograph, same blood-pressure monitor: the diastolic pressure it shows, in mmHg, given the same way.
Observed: 108 mmHg
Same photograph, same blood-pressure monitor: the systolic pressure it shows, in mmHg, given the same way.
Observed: 144 mmHg
